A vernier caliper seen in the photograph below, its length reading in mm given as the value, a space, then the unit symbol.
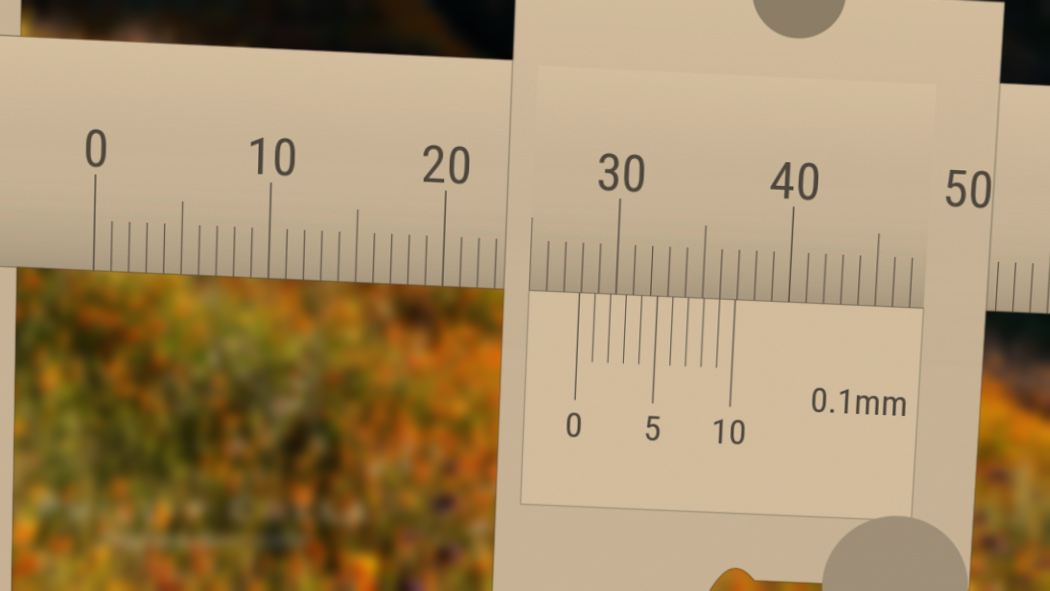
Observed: 27.9 mm
